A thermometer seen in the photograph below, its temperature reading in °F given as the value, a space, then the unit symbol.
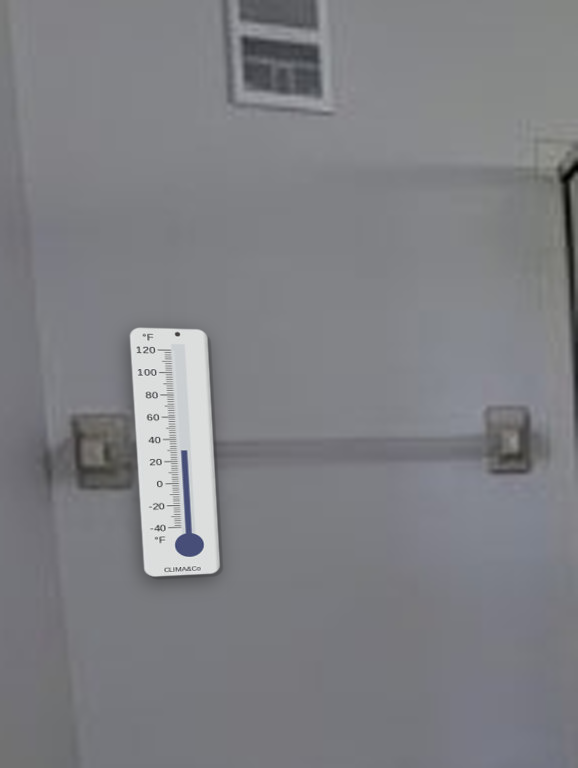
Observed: 30 °F
